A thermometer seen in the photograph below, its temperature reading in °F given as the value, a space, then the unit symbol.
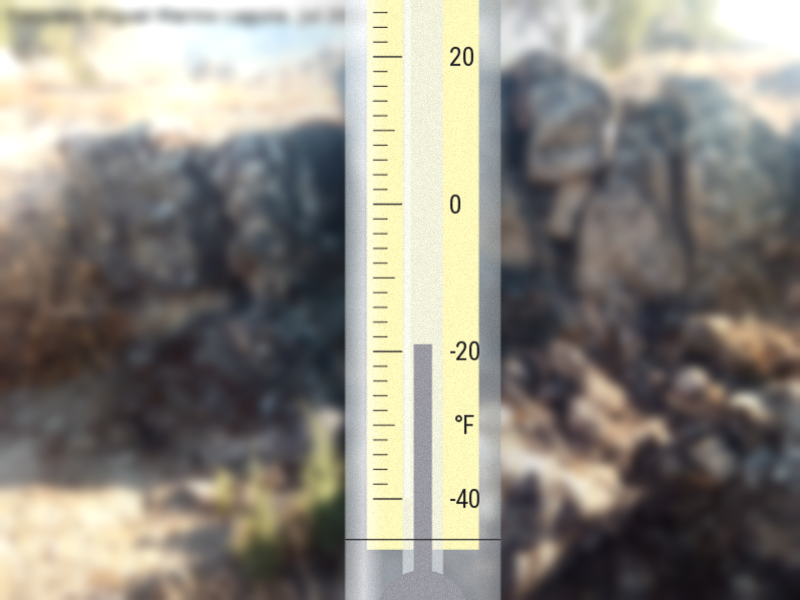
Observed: -19 °F
